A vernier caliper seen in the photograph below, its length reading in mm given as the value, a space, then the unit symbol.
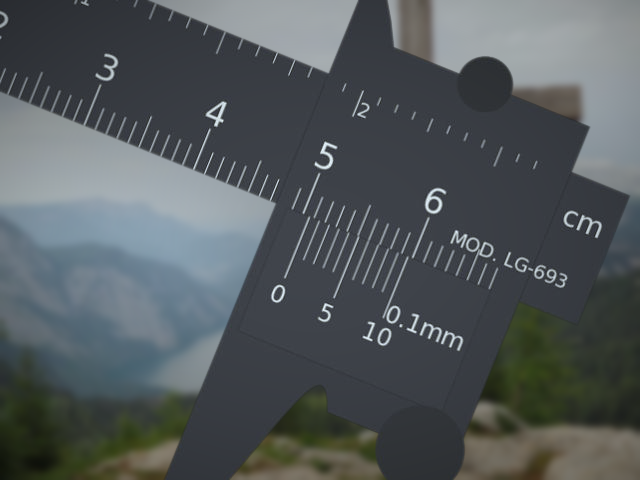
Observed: 50.6 mm
